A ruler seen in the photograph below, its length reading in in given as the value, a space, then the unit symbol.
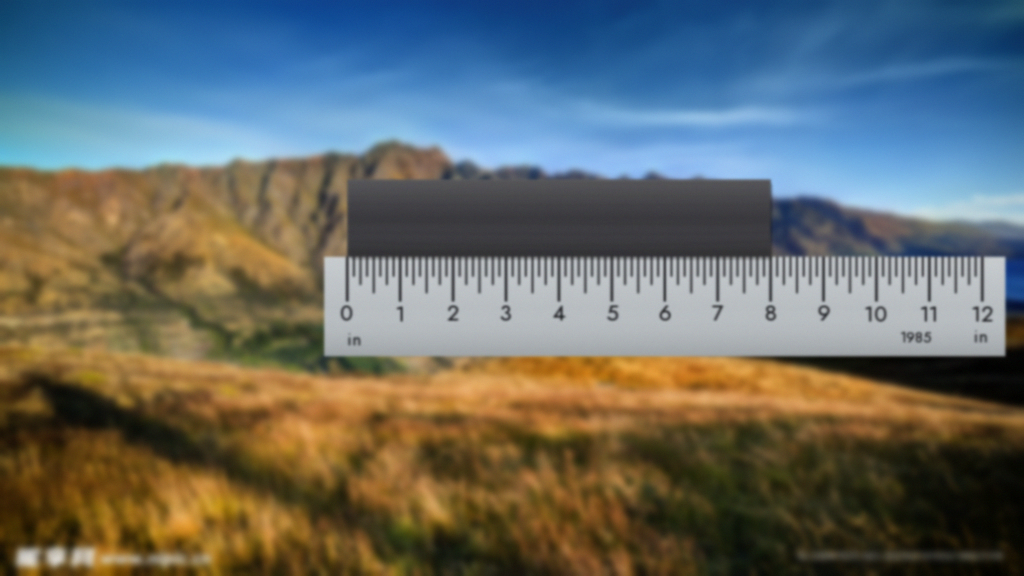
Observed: 8 in
